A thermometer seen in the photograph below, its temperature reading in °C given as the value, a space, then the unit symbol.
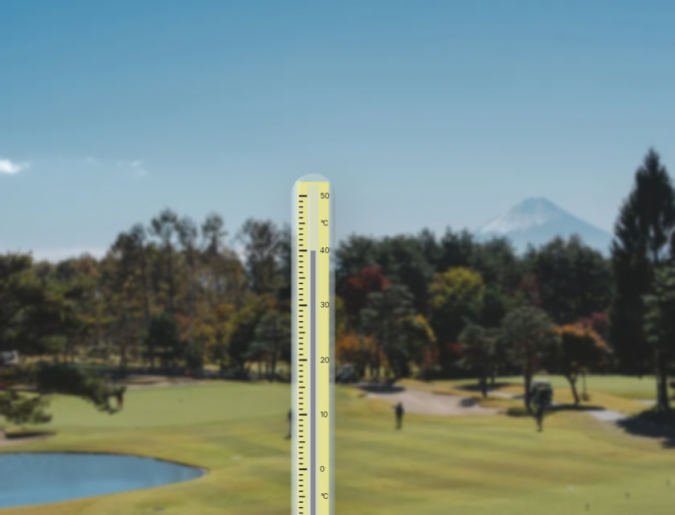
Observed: 40 °C
